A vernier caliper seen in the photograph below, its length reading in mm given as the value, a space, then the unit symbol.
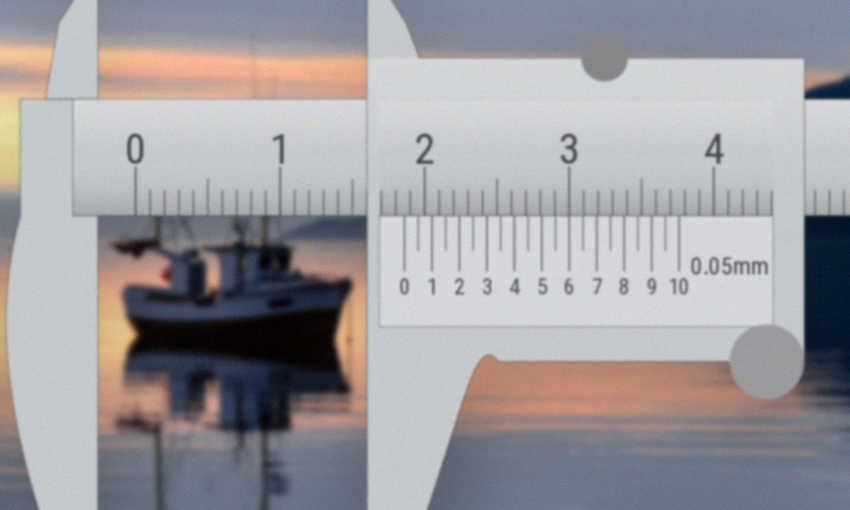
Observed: 18.6 mm
